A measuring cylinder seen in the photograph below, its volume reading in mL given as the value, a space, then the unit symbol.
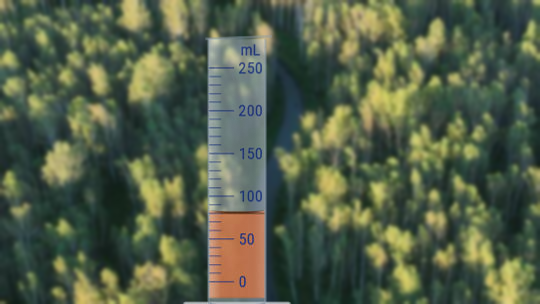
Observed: 80 mL
